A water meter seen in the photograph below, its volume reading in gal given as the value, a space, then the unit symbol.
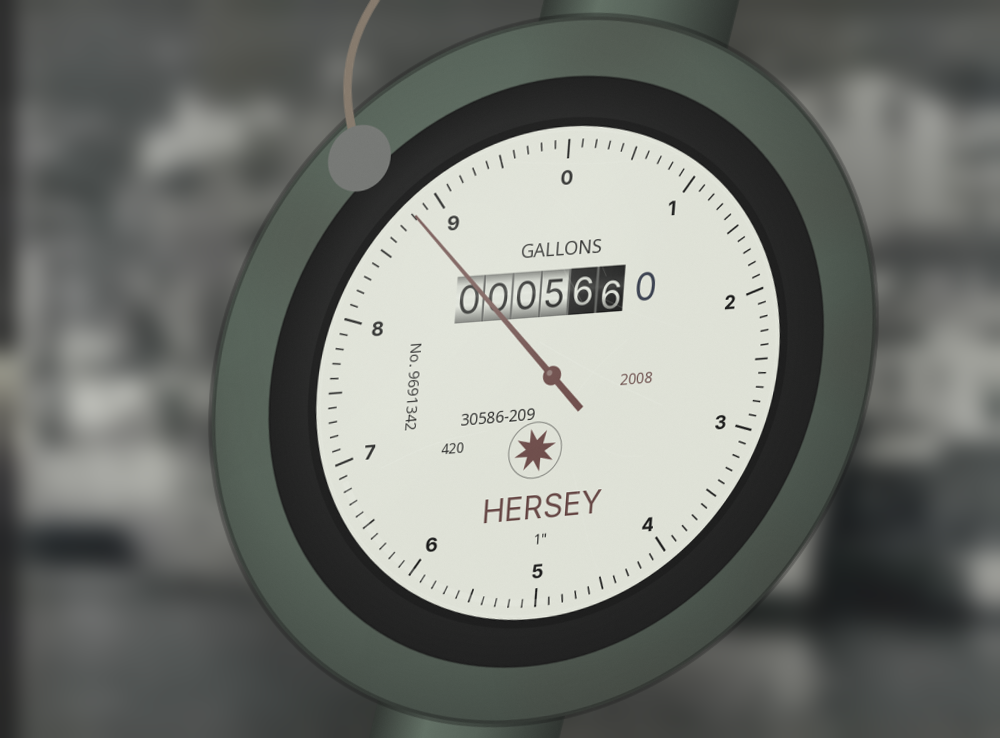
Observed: 5658.8 gal
